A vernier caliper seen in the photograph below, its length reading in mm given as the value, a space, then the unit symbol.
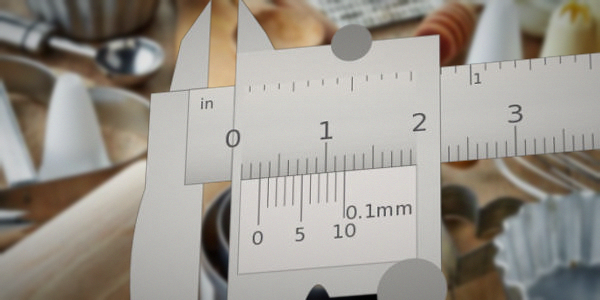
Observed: 3.0 mm
